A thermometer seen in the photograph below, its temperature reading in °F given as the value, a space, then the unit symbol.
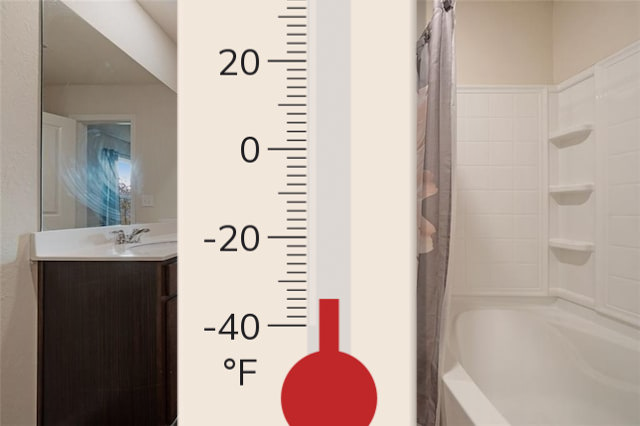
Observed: -34 °F
